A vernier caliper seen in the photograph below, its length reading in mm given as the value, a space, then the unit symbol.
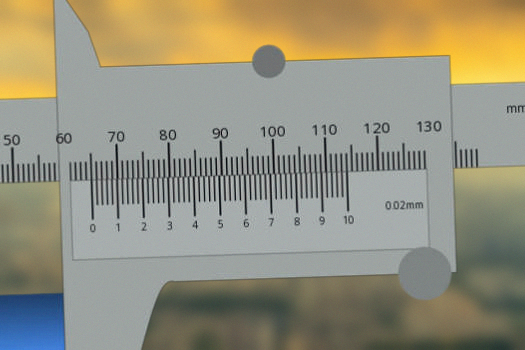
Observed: 65.0 mm
